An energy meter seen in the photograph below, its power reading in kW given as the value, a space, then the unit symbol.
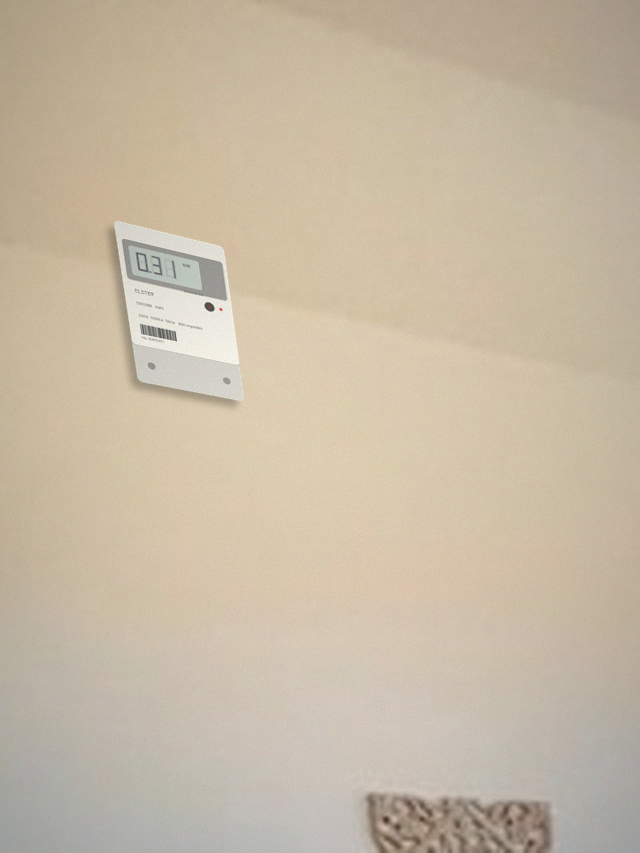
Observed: 0.31 kW
